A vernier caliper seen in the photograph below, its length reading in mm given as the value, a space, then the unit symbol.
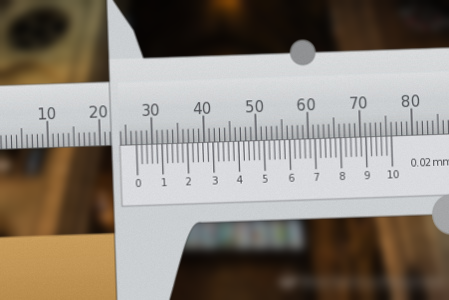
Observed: 27.0 mm
